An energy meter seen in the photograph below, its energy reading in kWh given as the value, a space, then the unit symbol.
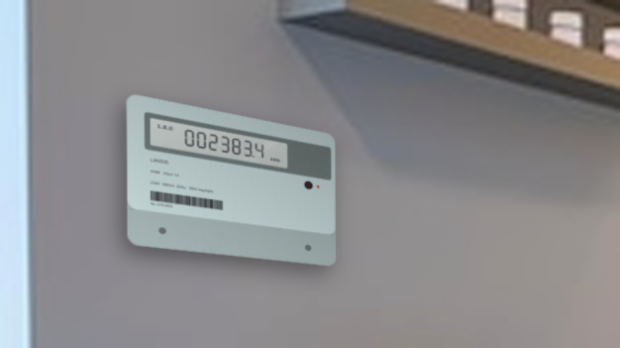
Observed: 2383.4 kWh
